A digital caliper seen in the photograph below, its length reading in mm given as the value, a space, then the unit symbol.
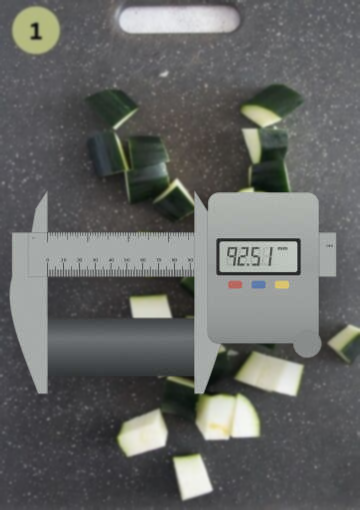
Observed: 92.51 mm
